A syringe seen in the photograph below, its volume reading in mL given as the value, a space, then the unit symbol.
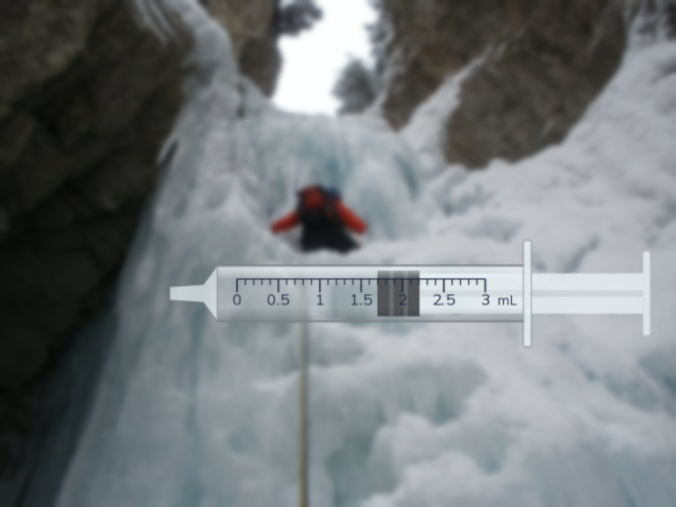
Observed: 1.7 mL
